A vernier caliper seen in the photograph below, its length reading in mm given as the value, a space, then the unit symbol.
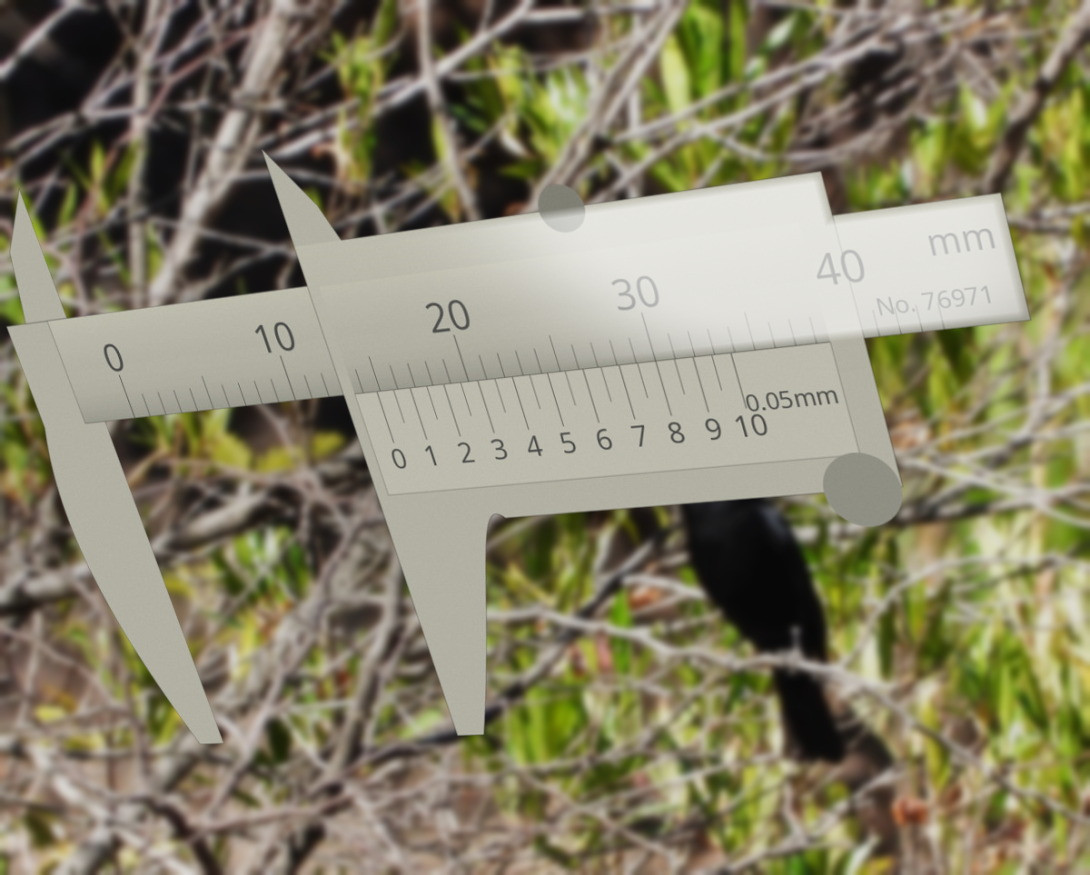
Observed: 14.8 mm
